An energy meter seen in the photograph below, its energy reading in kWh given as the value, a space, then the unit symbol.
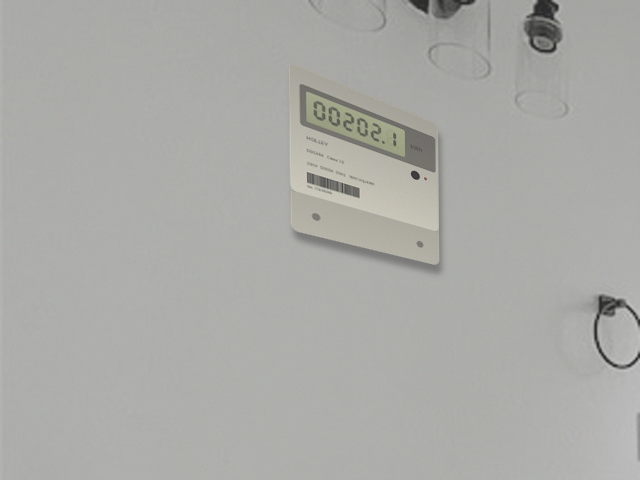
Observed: 202.1 kWh
